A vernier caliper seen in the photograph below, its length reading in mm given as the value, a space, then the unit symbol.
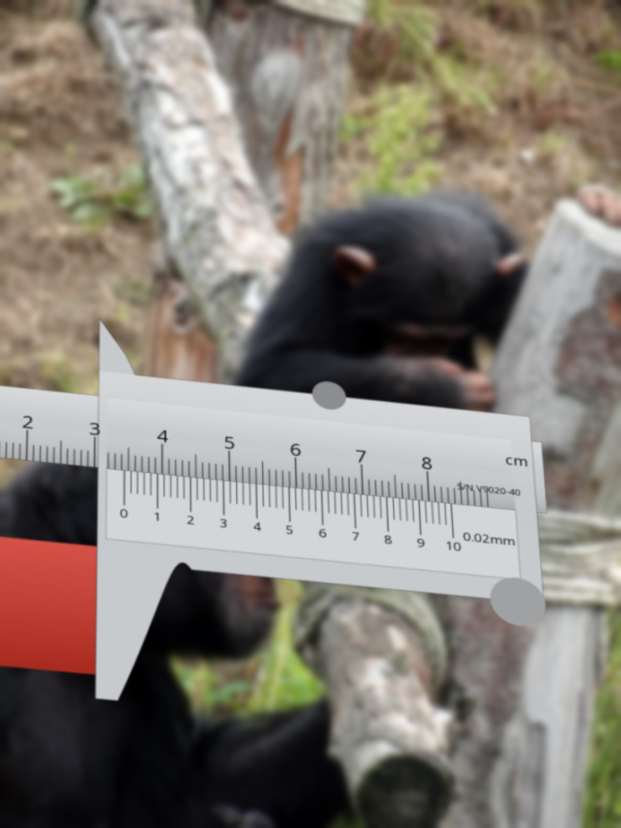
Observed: 34.4 mm
